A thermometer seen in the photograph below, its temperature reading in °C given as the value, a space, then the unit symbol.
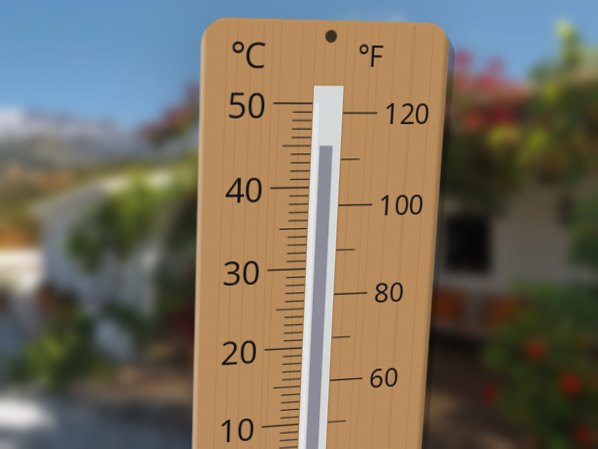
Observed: 45 °C
